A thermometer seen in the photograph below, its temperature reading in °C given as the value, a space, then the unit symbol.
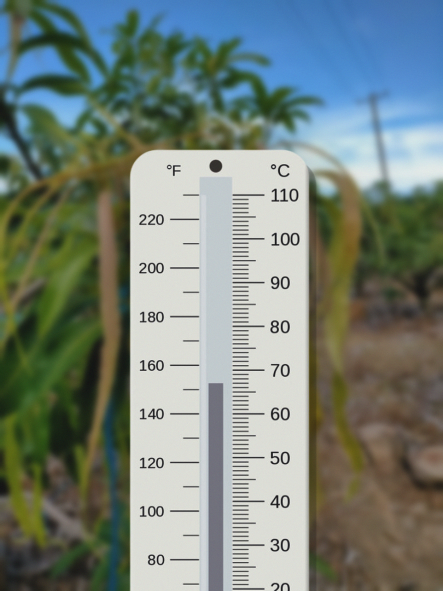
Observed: 67 °C
